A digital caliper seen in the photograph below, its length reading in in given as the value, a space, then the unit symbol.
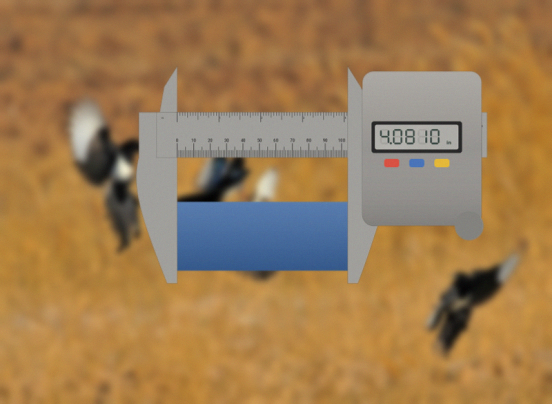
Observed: 4.0810 in
